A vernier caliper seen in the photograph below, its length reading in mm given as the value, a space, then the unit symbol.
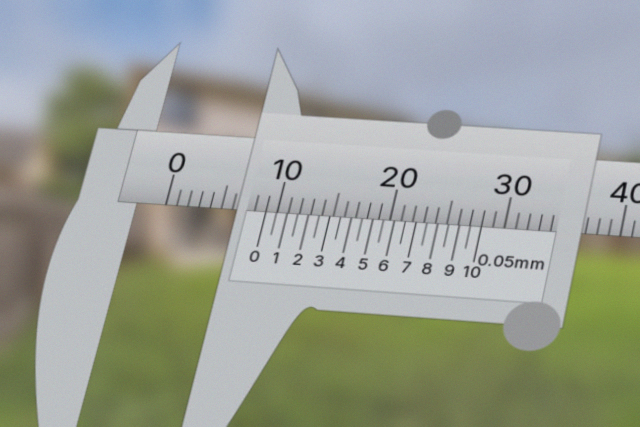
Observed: 9.0 mm
